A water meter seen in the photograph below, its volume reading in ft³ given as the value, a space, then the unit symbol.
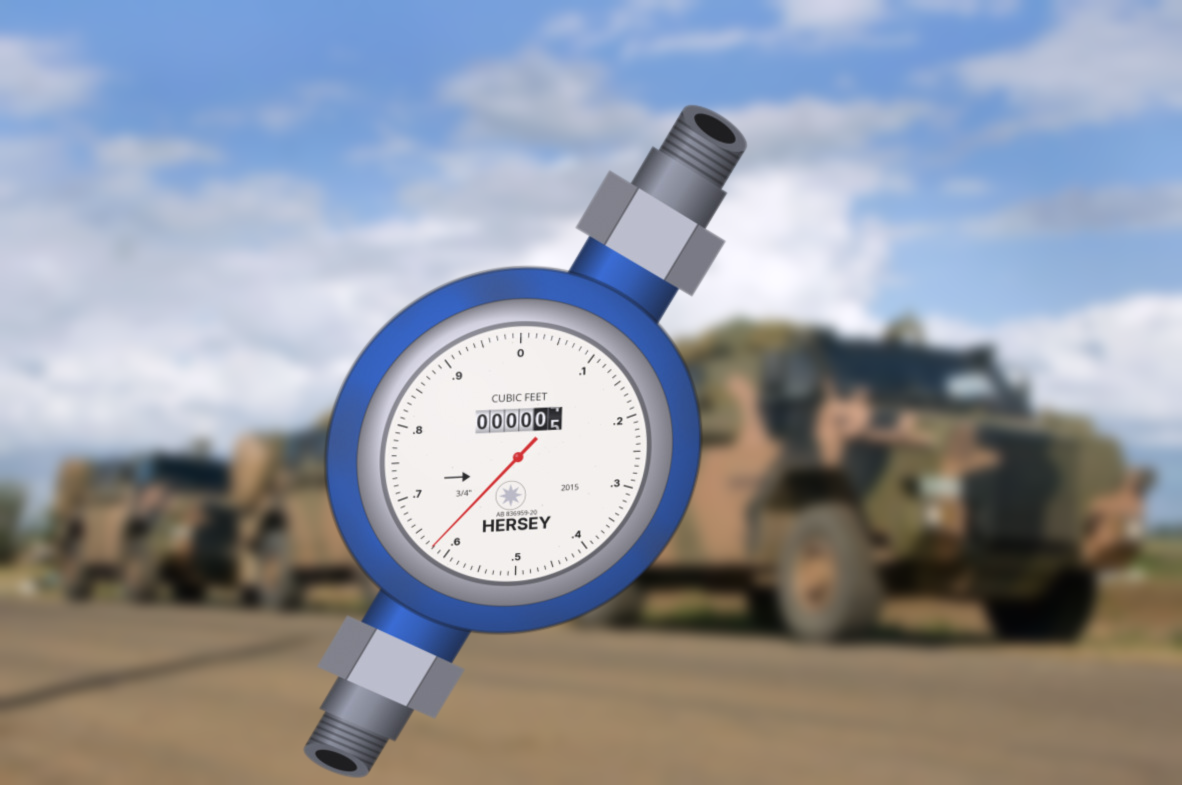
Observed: 4.62 ft³
